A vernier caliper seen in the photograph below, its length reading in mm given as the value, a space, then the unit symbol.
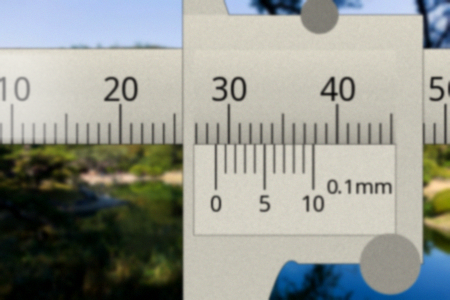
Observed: 28.8 mm
